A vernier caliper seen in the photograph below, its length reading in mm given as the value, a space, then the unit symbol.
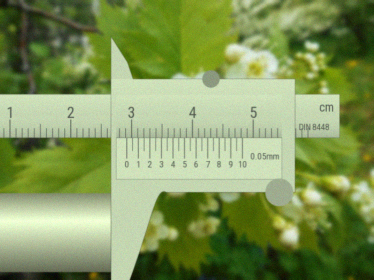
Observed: 29.2 mm
